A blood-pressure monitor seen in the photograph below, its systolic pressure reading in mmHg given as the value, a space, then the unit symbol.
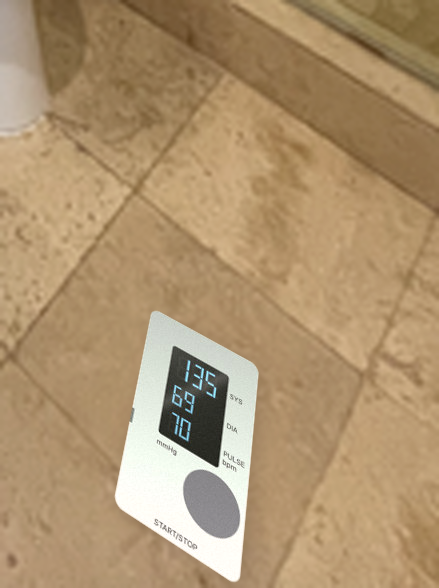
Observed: 135 mmHg
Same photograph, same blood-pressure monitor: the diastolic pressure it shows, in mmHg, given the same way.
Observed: 69 mmHg
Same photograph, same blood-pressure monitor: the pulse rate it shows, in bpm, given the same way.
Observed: 70 bpm
